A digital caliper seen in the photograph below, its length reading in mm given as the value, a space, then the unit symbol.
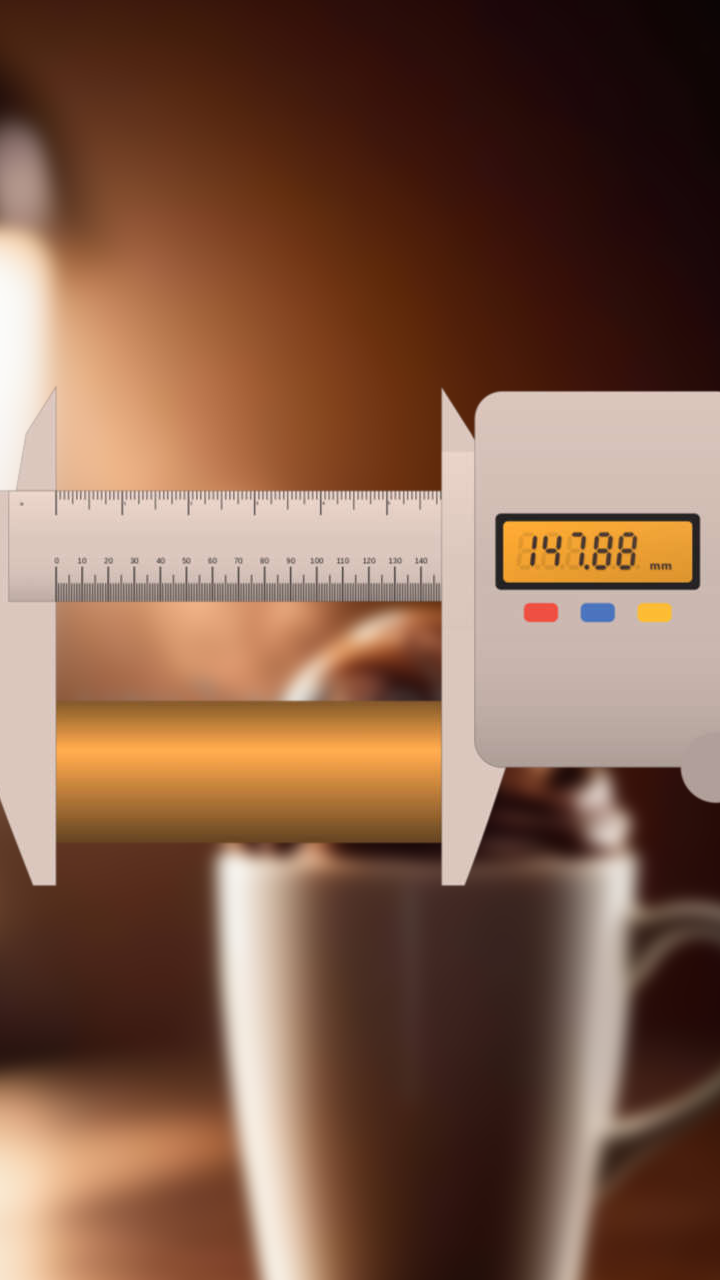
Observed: 147.88 mm
